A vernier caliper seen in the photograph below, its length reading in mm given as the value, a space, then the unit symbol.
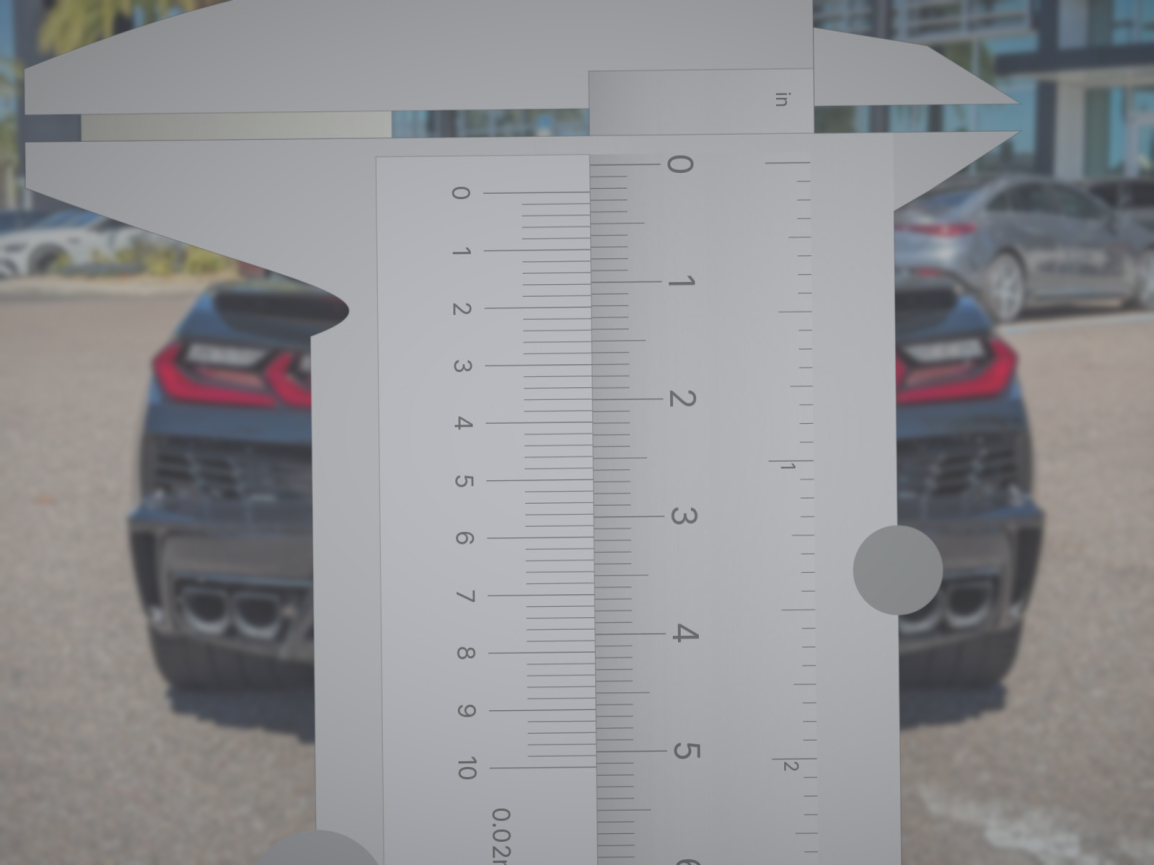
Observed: 2.3 mm
